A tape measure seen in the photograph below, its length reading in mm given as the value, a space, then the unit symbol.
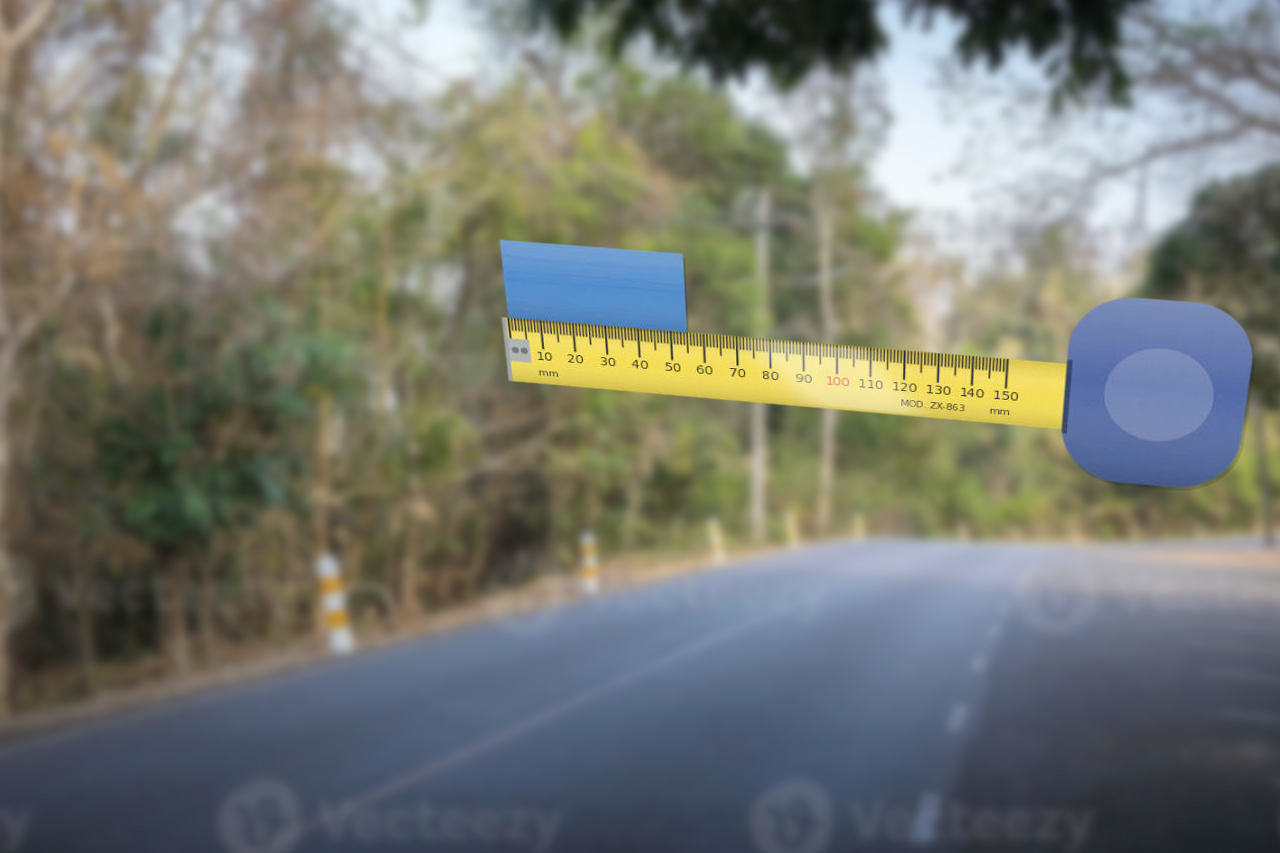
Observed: 55 mm
